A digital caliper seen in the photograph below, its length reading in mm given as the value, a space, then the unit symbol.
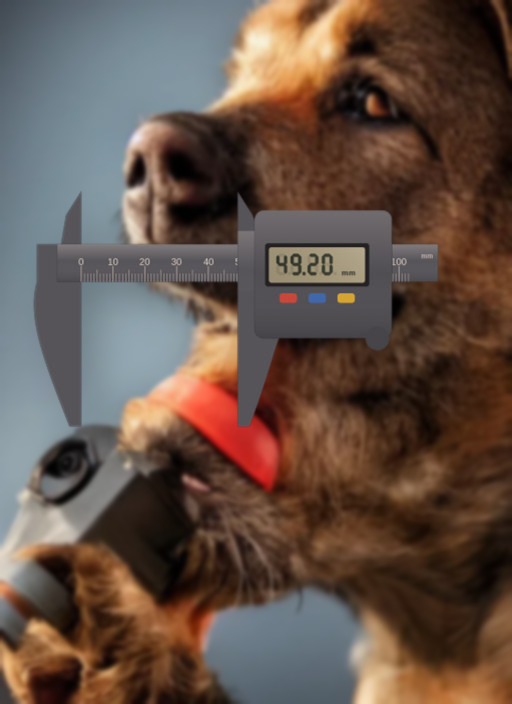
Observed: 49.20 mm
